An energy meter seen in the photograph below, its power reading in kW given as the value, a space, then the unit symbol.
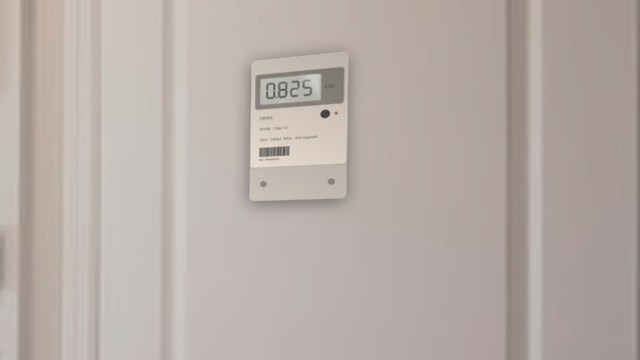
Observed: 0.825 kW
